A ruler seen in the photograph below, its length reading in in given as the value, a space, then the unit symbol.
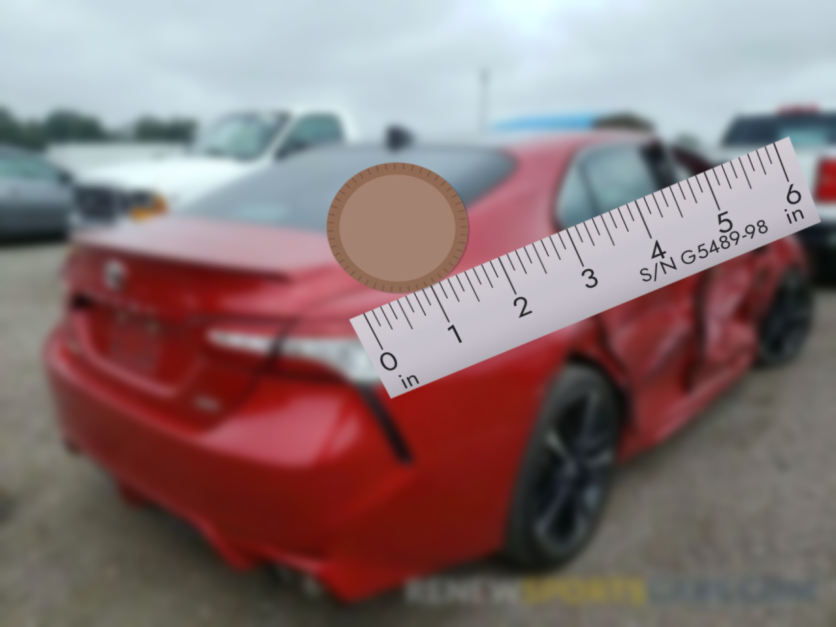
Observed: 1.875 in
